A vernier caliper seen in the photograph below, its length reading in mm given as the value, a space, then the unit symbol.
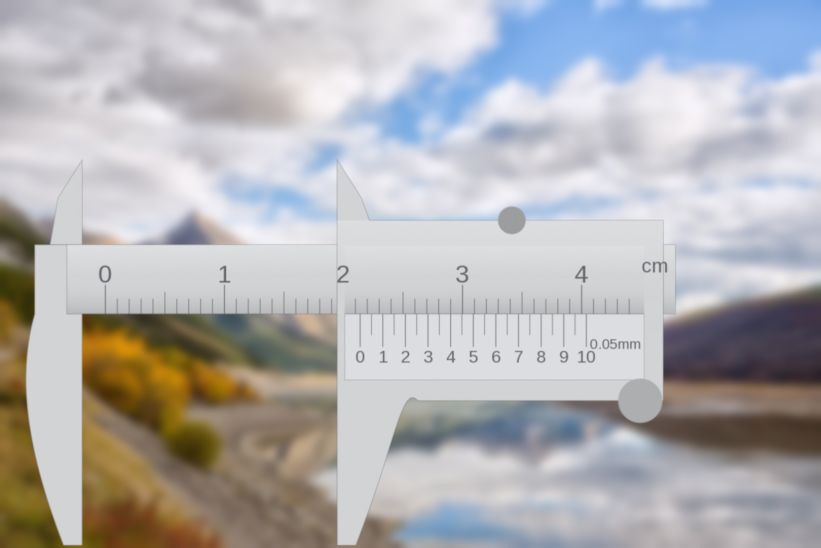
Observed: 21.4 mm
